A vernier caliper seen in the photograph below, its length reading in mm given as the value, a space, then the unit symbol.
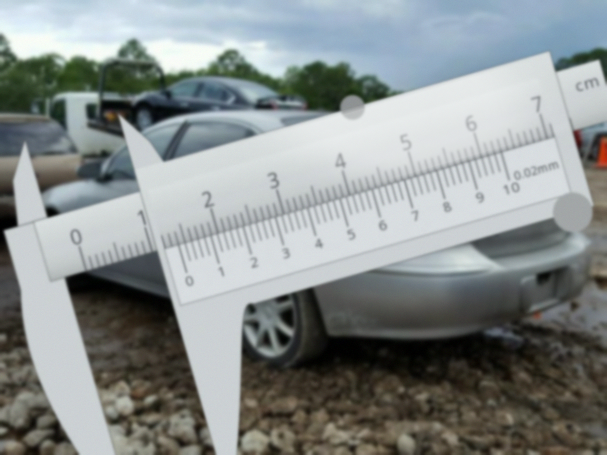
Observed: 14.0 mm
